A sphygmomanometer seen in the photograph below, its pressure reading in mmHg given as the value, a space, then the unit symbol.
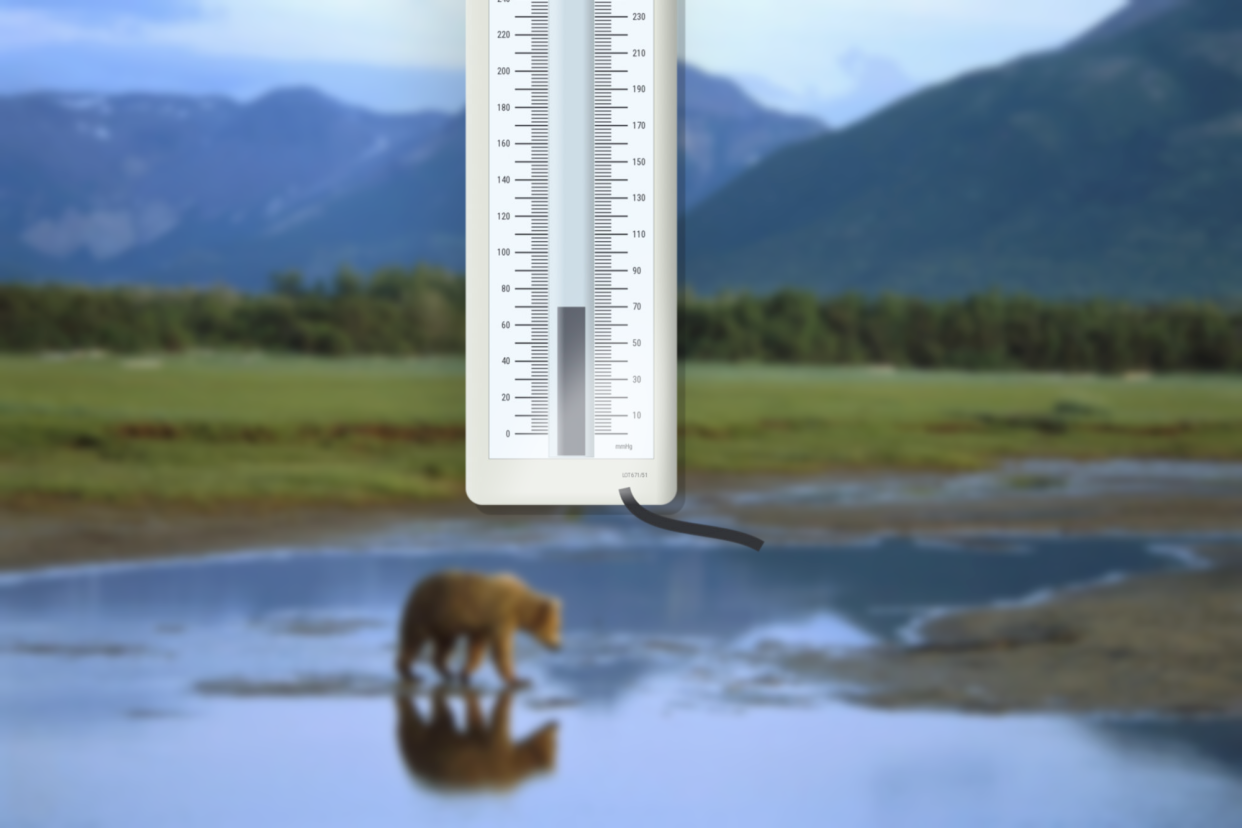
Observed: 70 mmHg
